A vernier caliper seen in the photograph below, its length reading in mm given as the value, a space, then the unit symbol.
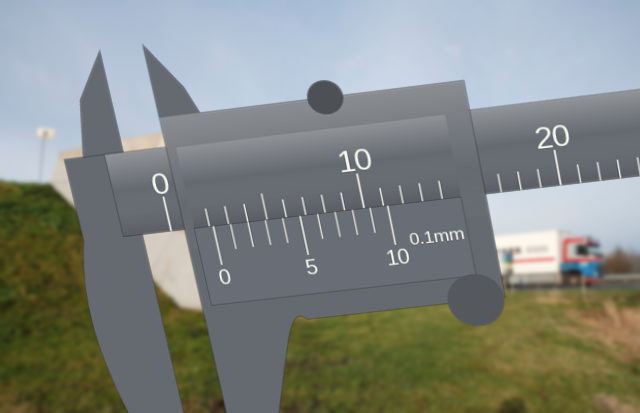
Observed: 2.2 mm
